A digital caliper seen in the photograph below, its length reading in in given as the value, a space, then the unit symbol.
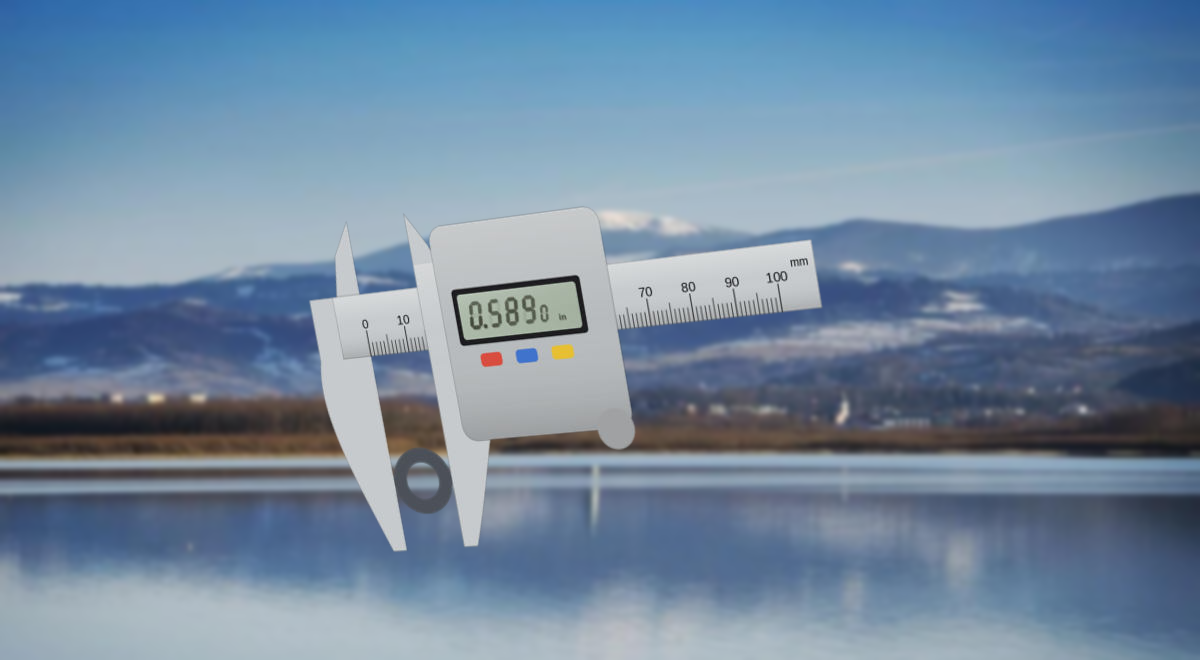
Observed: 0.5890 in
